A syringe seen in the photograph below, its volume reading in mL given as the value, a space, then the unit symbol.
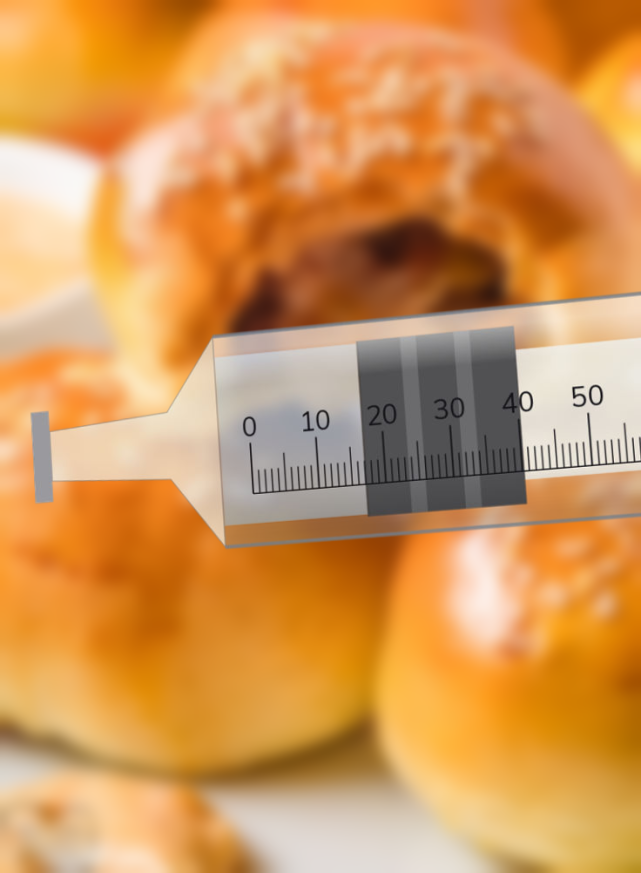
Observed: 17 mL
